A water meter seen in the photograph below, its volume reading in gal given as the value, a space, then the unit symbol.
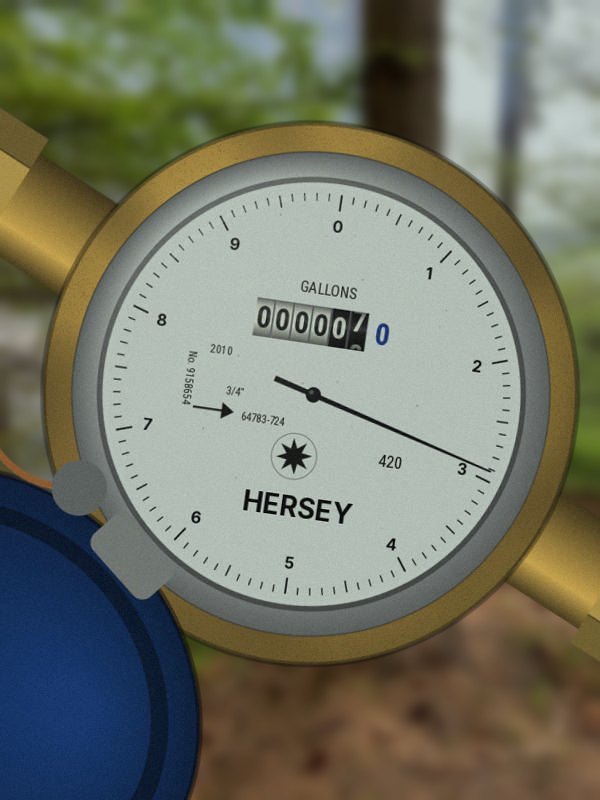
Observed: 72.9 gal
